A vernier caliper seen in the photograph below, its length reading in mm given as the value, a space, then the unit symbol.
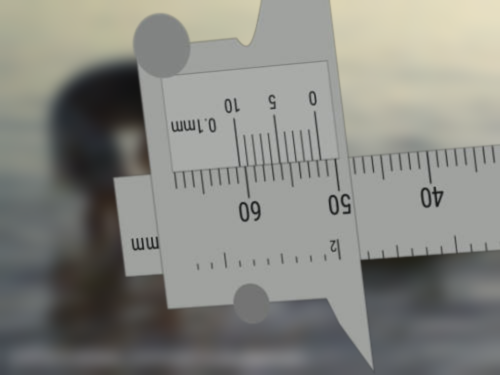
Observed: 51.6 mm
